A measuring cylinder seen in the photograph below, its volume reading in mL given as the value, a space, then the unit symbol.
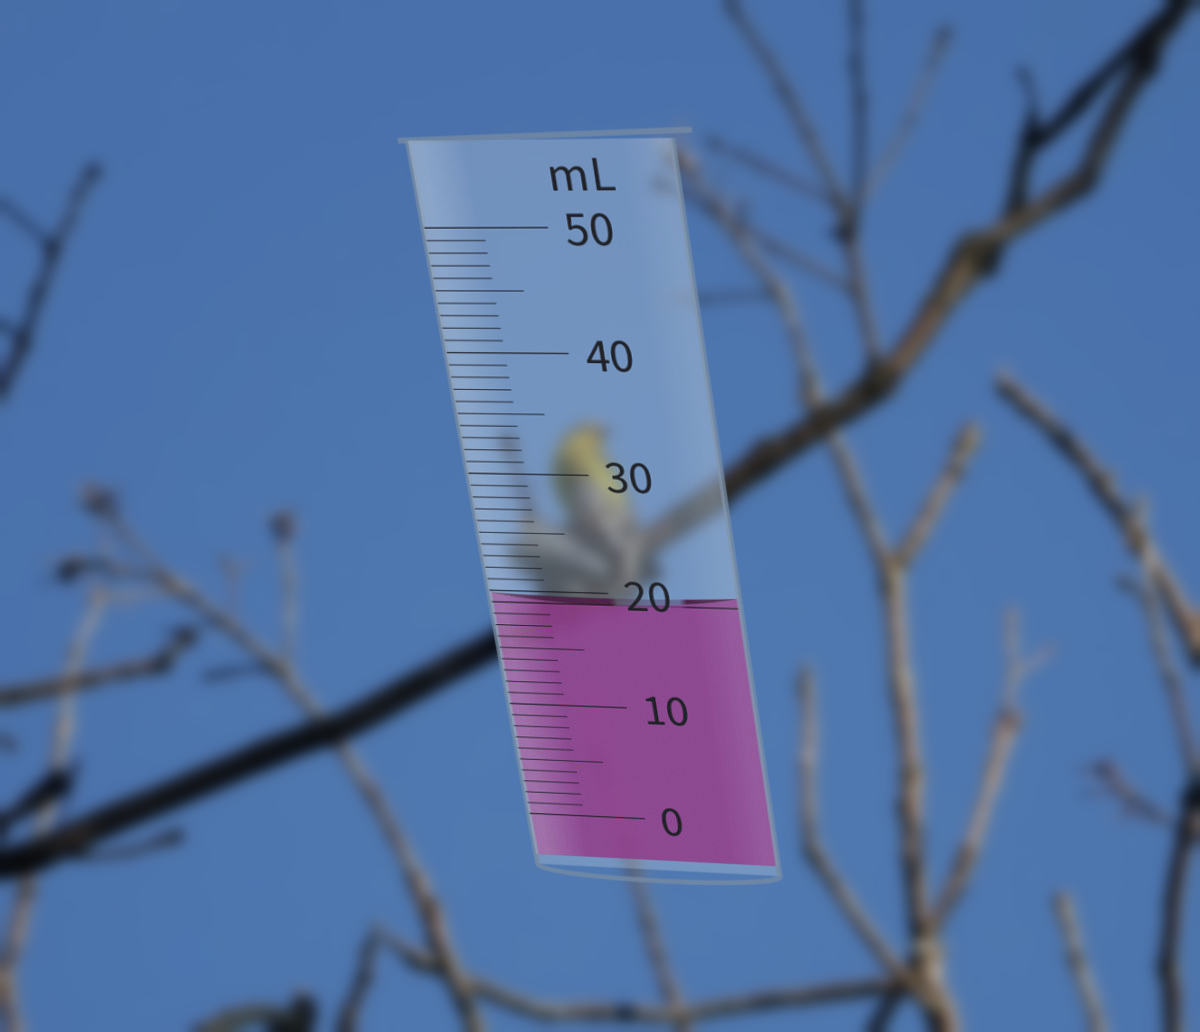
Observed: 19 mL
